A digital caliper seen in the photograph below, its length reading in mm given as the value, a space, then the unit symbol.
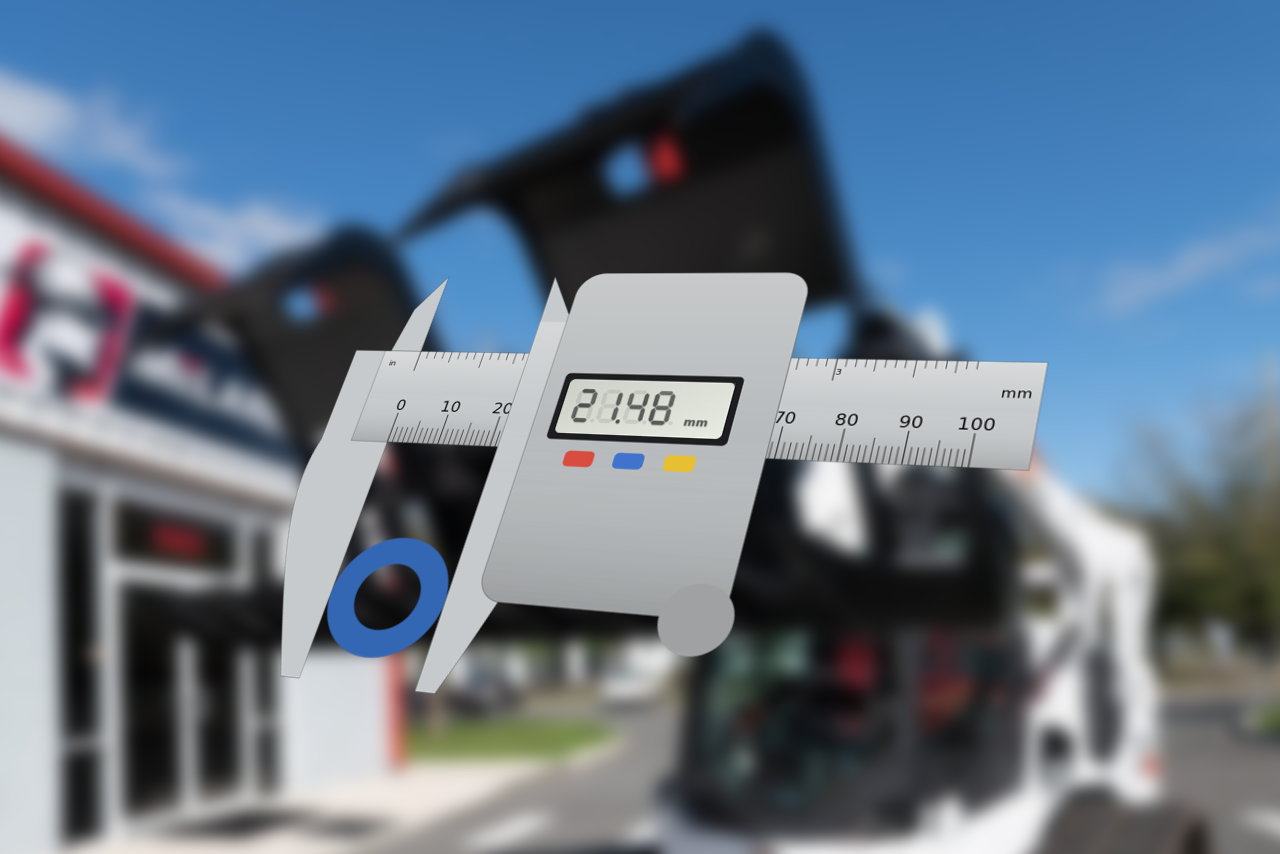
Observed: 21.48 mm
